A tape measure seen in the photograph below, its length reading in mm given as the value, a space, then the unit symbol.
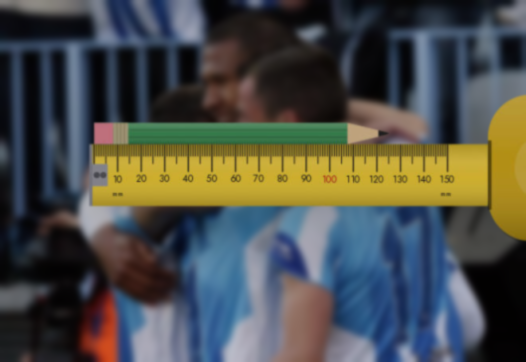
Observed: 125 mm
